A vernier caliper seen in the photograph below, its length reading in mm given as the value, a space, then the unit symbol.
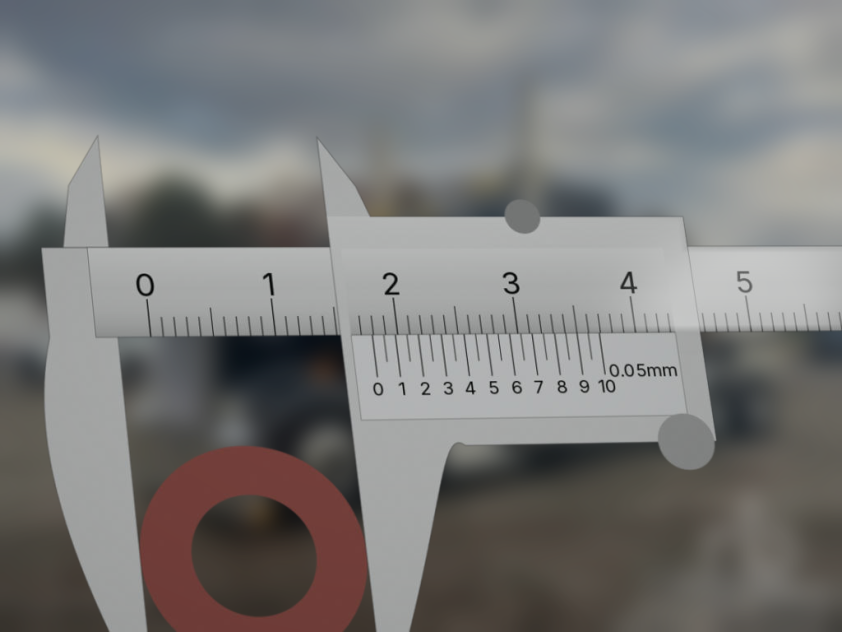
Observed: 17.9 mm
